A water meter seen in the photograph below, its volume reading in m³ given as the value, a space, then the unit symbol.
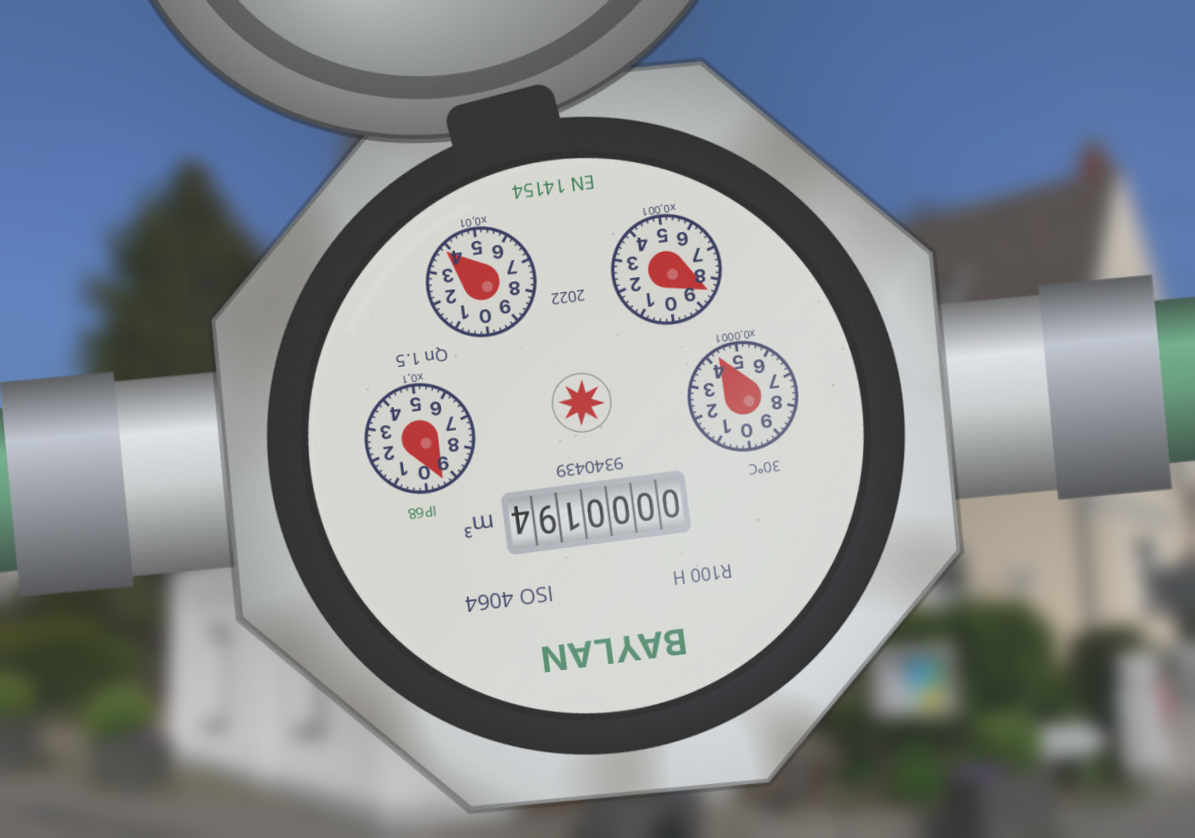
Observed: 193.9384 m³
